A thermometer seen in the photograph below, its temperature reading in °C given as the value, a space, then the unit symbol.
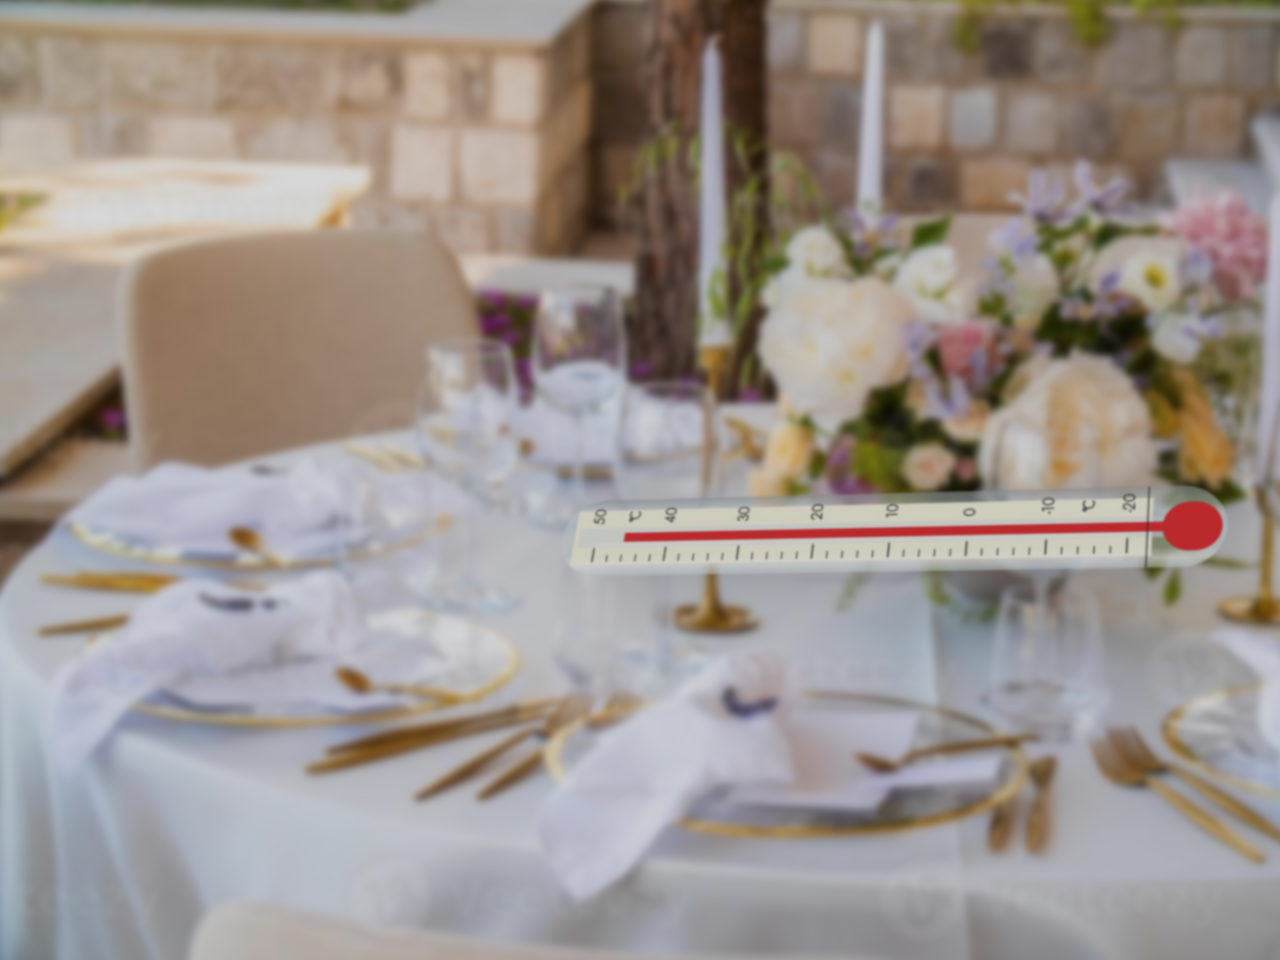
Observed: 46 °C
